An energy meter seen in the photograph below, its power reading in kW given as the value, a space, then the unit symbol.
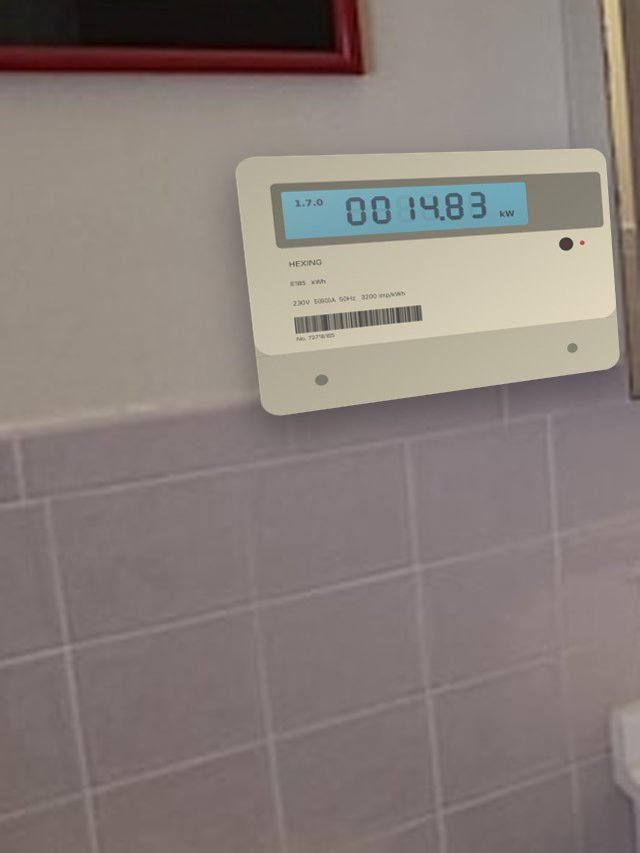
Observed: 14.83 kW
